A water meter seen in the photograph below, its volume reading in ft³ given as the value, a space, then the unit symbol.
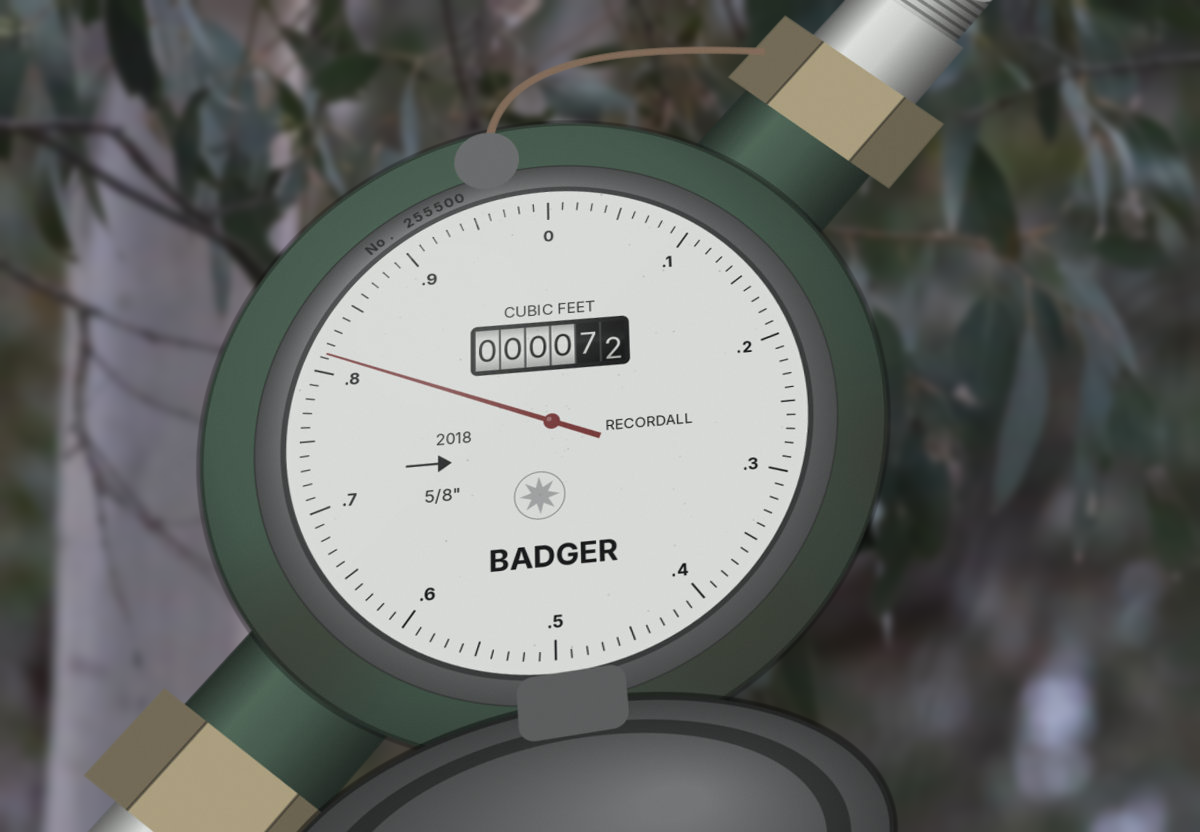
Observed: 71.81 ft³
